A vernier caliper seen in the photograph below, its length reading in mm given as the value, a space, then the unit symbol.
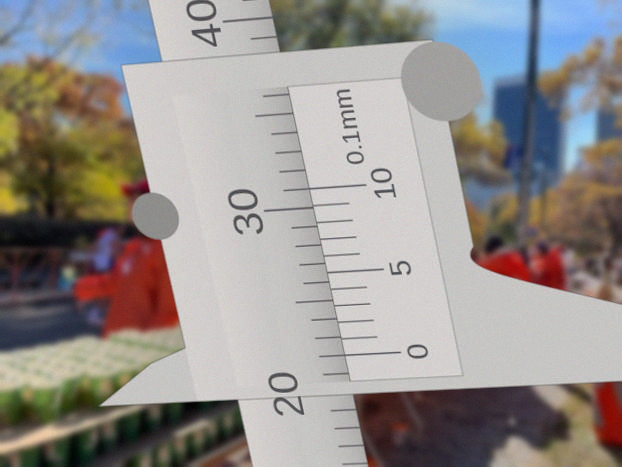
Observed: 22.0 mm
